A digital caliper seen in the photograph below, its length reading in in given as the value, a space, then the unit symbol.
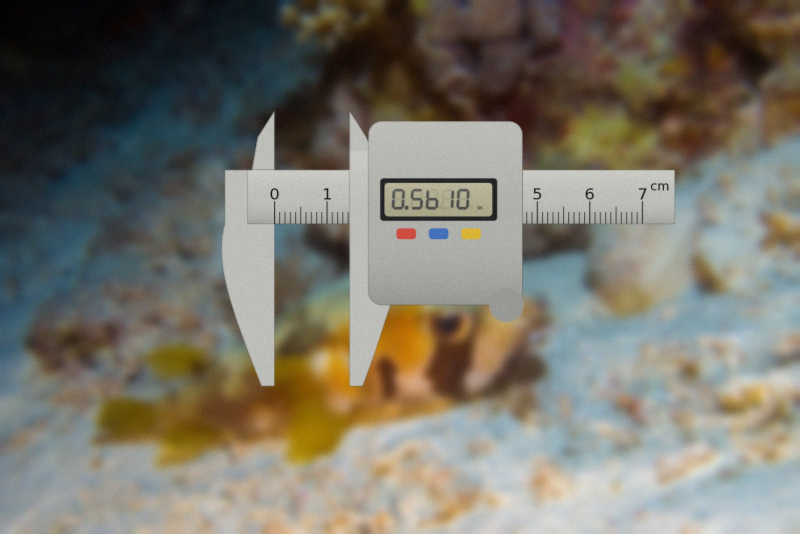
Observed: 0.5610 in
